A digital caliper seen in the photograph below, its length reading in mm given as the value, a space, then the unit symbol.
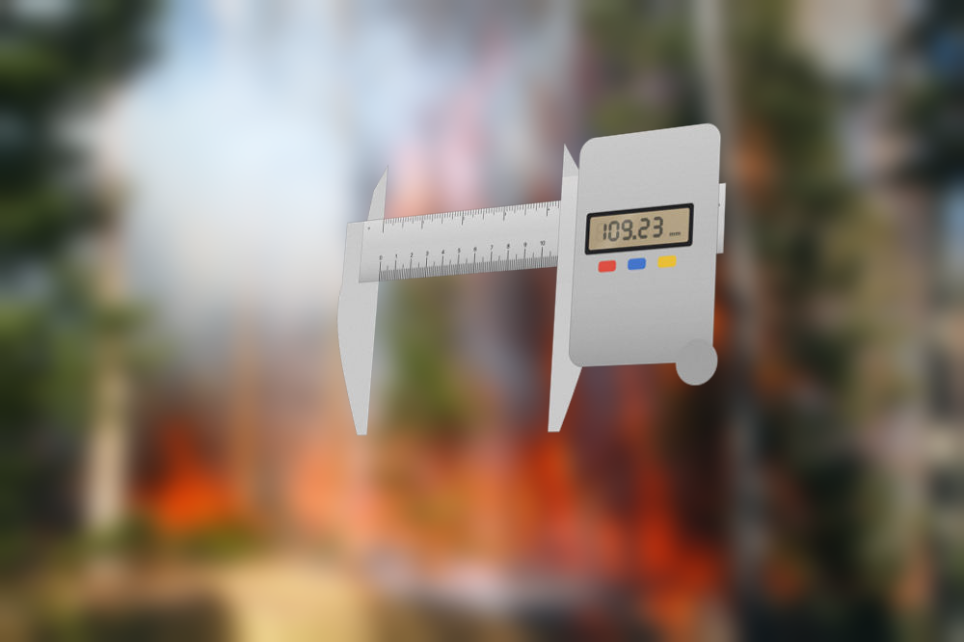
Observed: 109.23 mm
